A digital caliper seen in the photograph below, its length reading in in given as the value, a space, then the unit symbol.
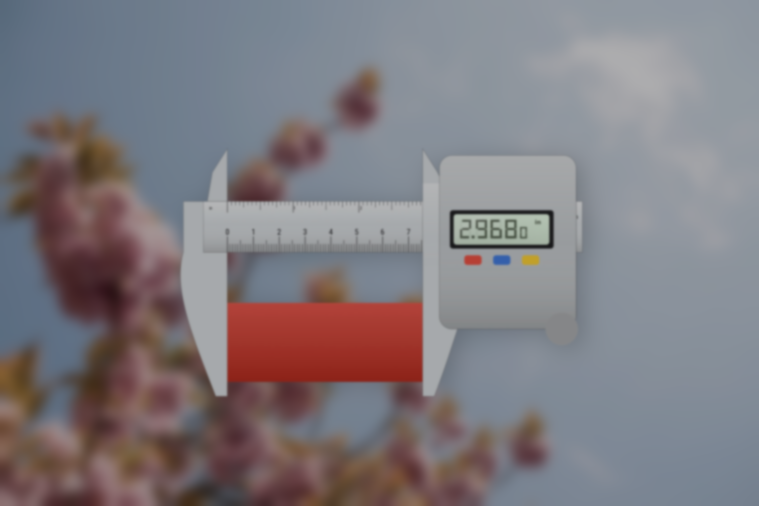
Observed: 2.9680 in
